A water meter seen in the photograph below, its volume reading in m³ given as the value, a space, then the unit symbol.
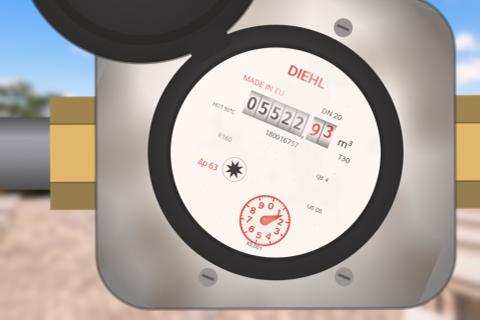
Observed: 5522.931 m³
